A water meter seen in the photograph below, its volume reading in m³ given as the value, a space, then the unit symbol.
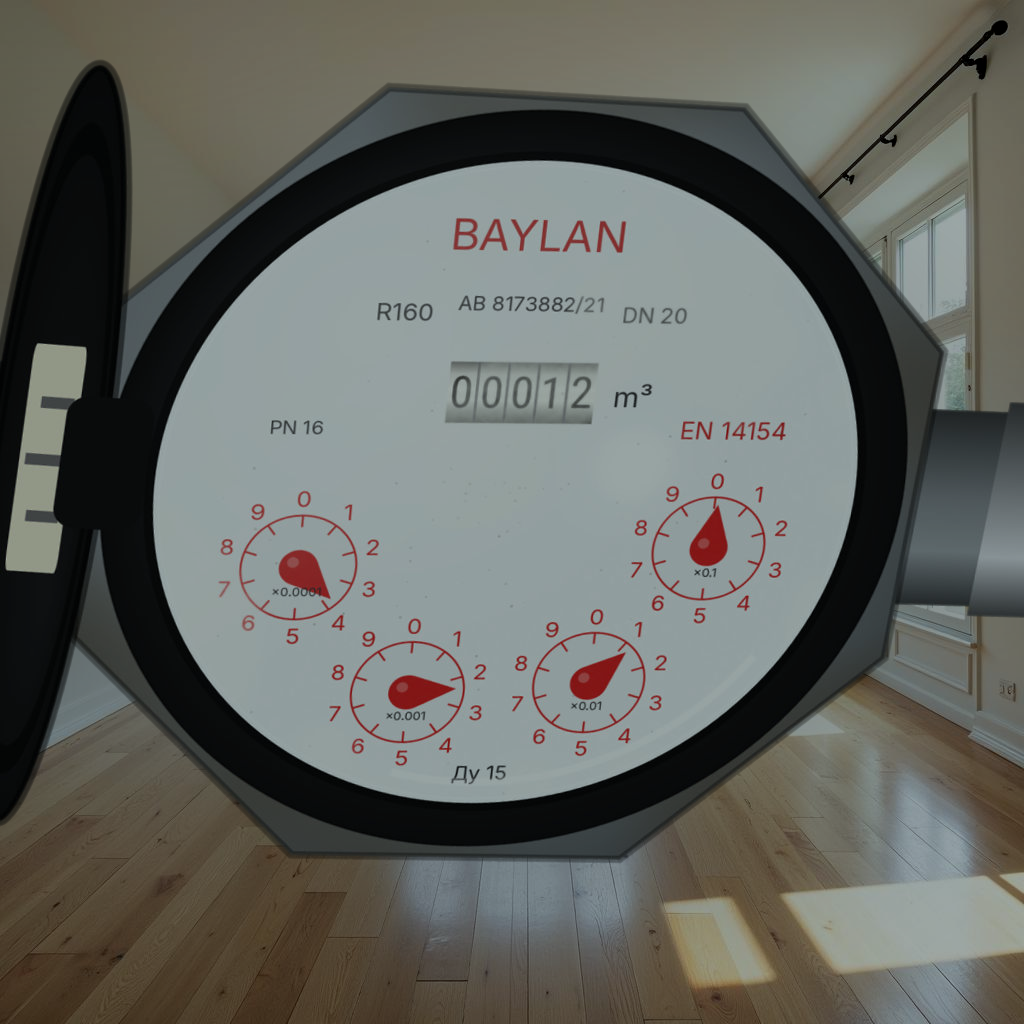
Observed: 12.0123 m³
